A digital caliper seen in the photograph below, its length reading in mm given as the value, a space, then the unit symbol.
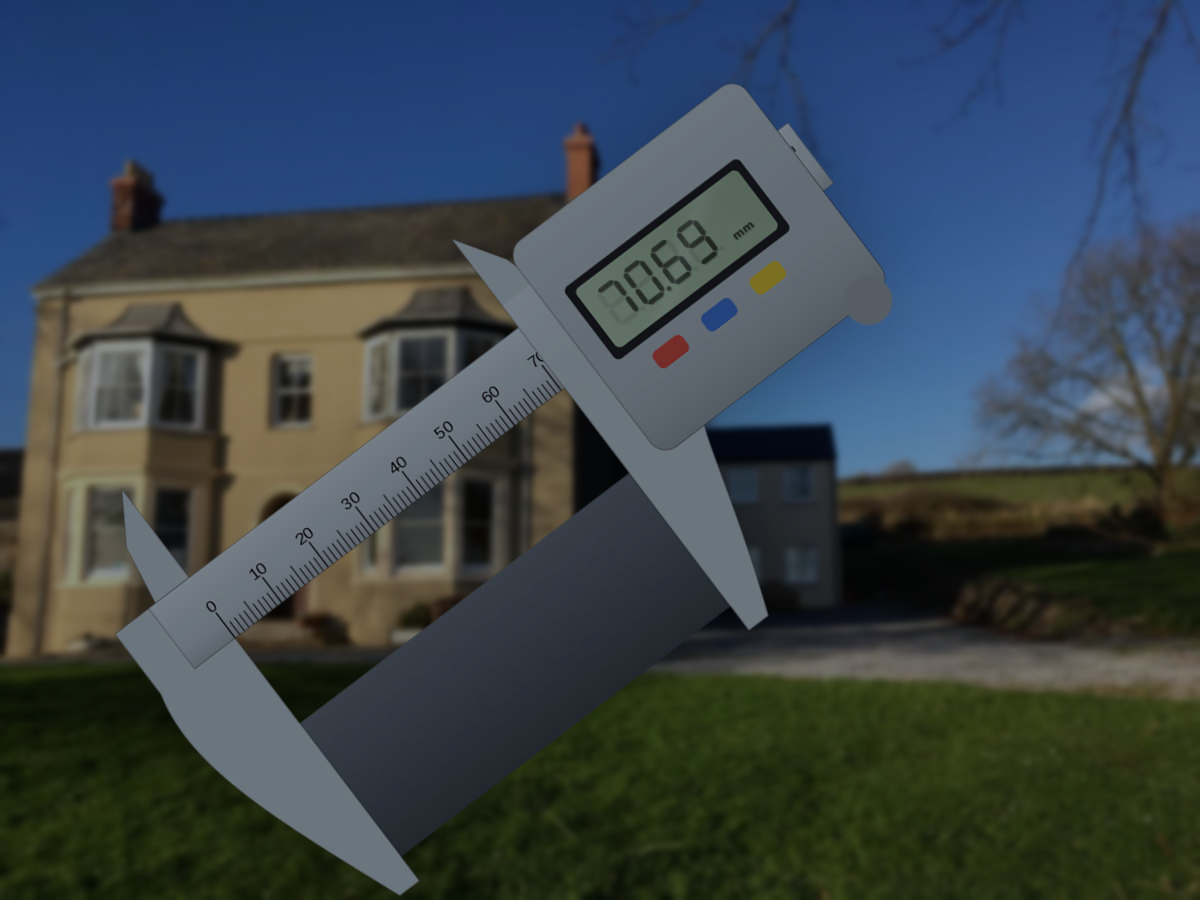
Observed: 70.69 mm
